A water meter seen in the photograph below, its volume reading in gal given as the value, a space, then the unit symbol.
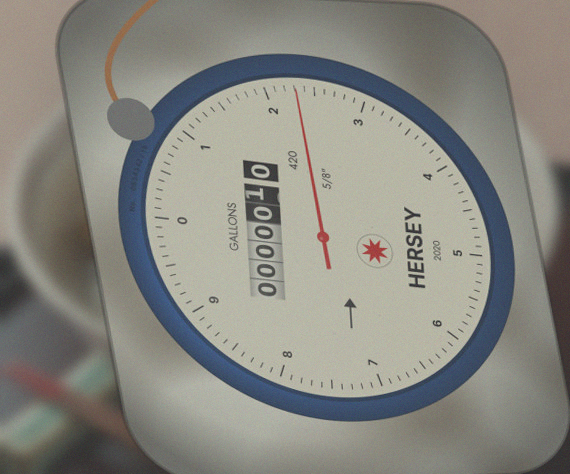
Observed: 12.3 gal
